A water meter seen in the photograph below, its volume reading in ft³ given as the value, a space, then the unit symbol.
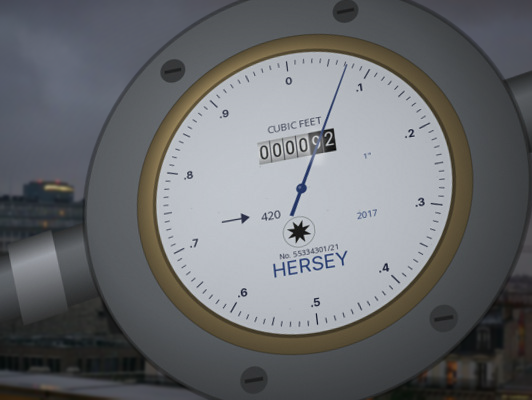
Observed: 92.07 ft³
